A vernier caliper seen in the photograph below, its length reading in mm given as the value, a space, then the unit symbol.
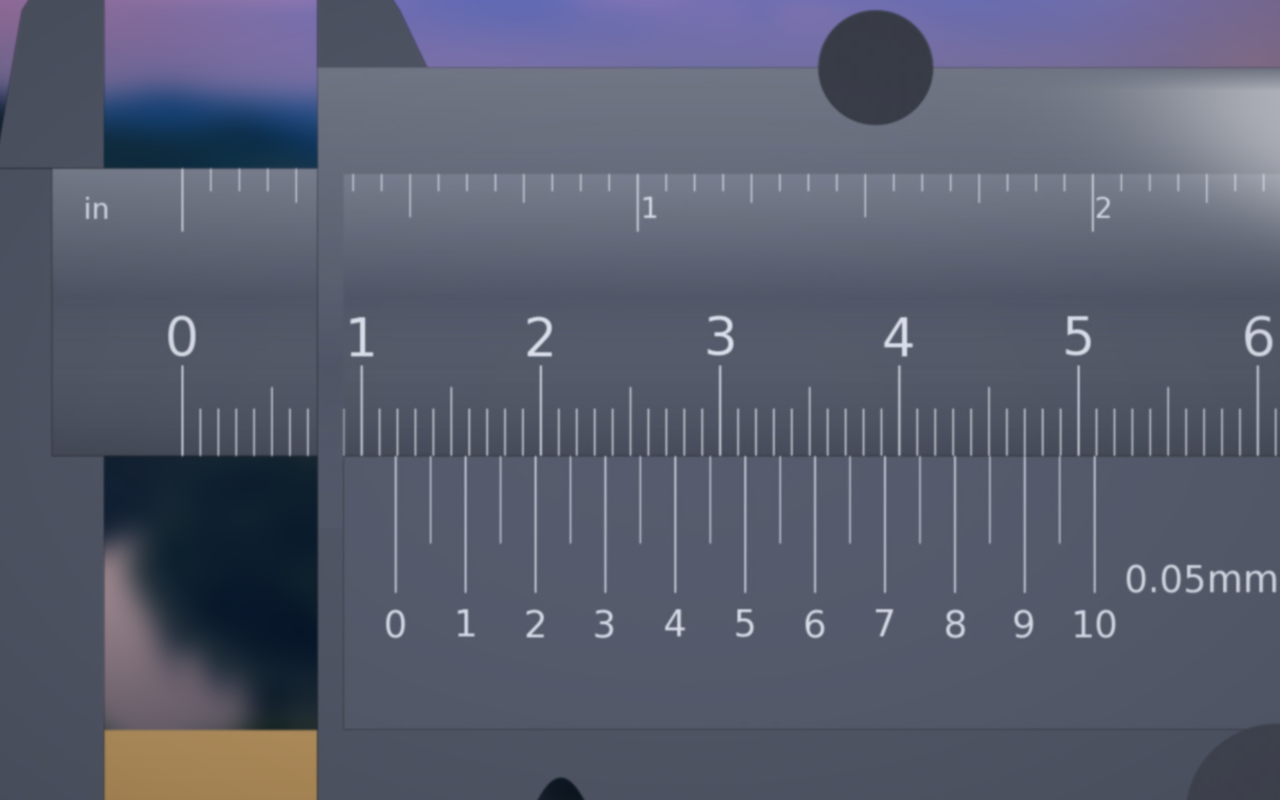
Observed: 11.9 mm
